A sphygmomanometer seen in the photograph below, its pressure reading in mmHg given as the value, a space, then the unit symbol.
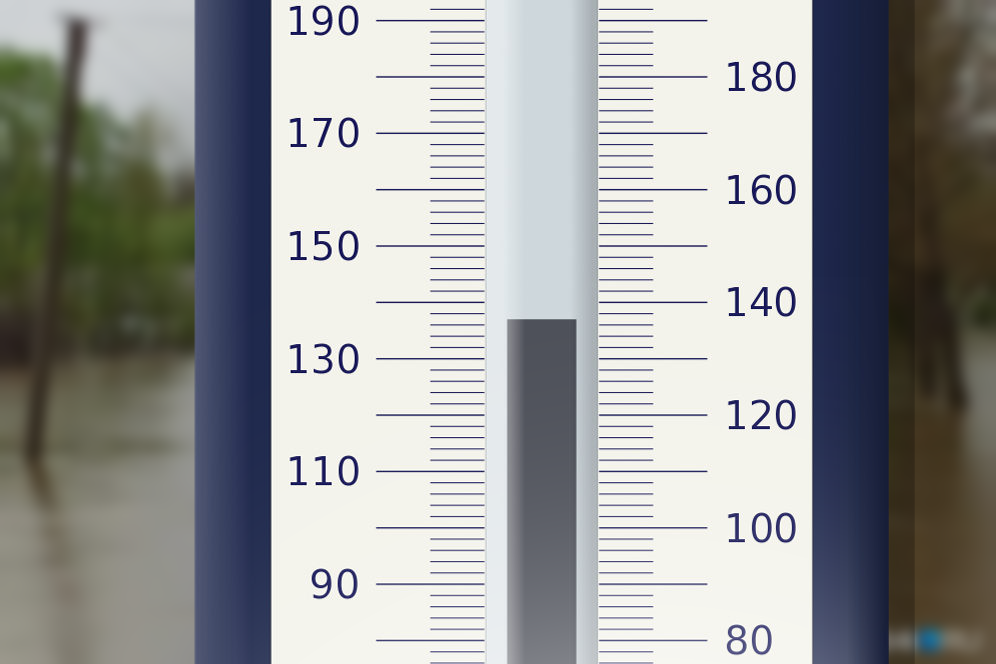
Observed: 137 mmHg
